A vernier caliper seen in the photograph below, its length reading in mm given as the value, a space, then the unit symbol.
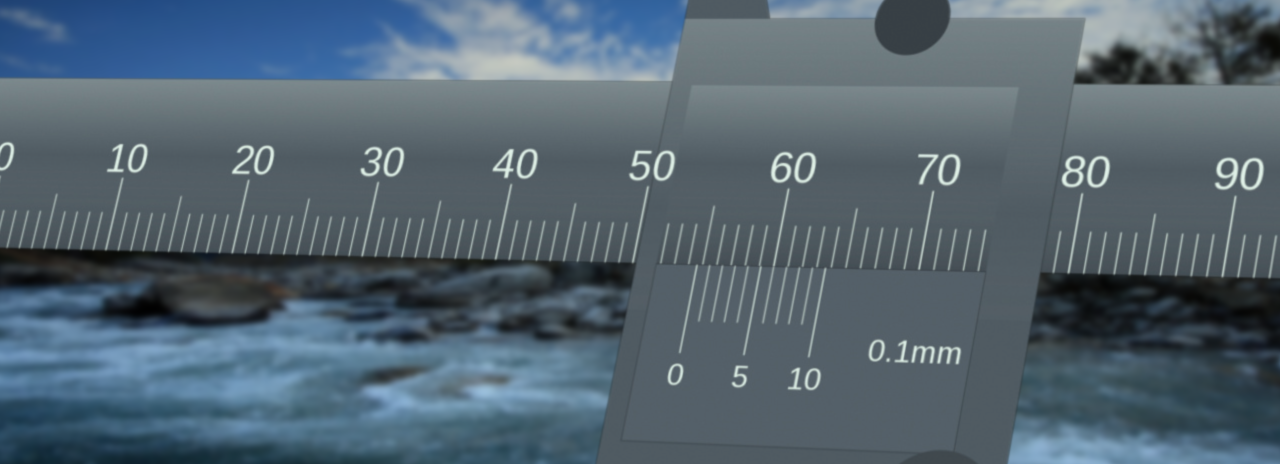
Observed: 54.6 mm
